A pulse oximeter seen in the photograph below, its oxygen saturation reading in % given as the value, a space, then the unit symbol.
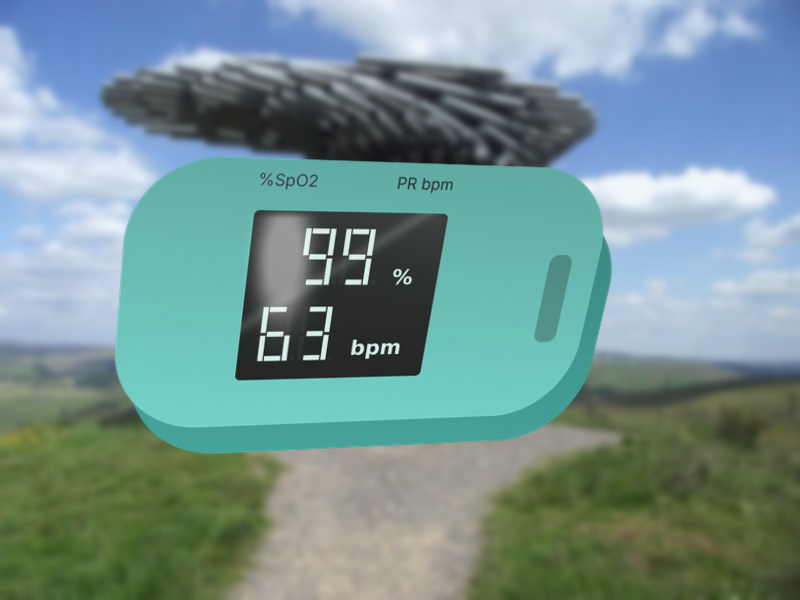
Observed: 99 %
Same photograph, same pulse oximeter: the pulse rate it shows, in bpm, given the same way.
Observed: 63 bpm
